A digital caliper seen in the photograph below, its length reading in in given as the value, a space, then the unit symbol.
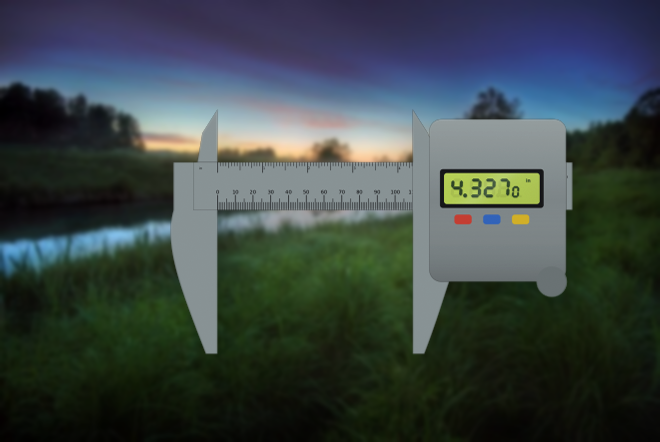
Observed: 4.3270 in
